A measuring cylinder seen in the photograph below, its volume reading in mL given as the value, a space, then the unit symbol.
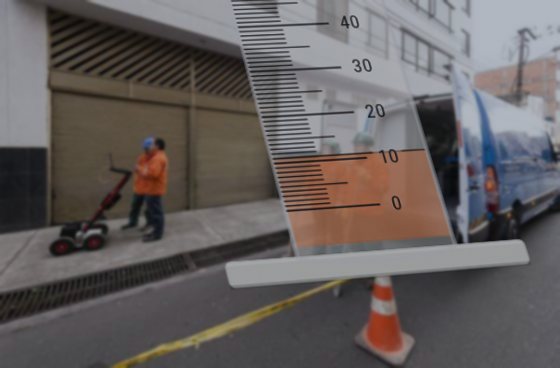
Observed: 11 mL
